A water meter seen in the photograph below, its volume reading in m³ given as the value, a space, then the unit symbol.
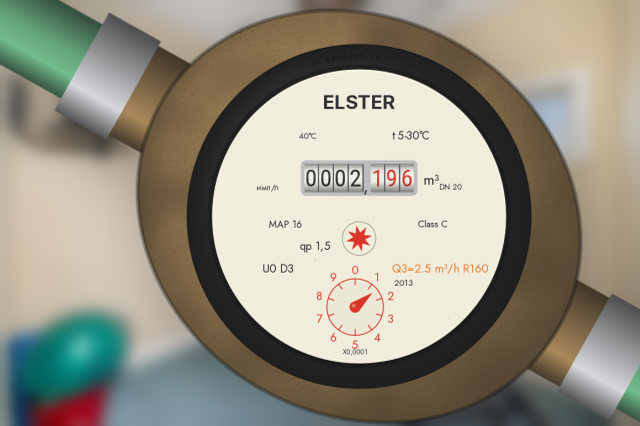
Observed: 2.1961 m³
